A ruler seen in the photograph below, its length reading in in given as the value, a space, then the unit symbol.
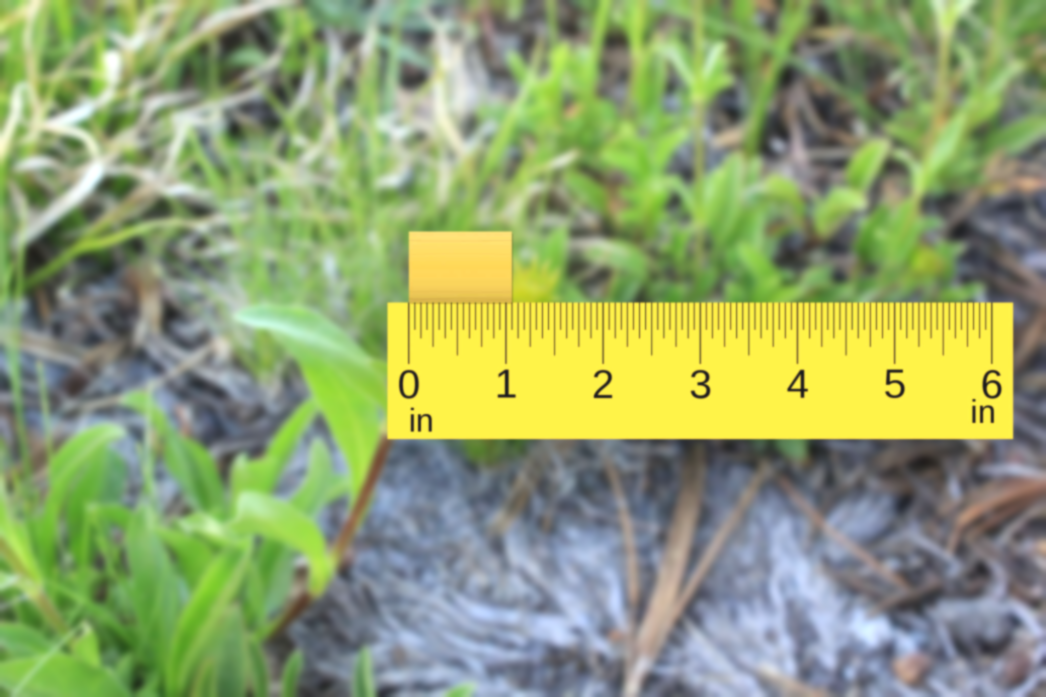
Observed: 1.0625 in
